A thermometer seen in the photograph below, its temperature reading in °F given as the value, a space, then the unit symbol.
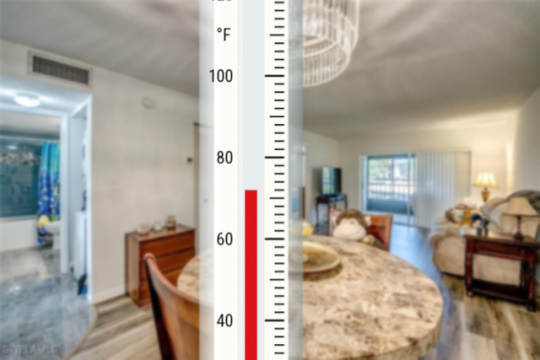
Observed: 72 °F
